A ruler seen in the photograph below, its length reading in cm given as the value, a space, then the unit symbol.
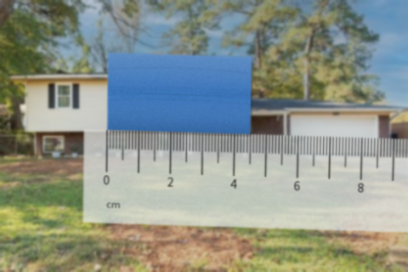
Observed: 4.5 cm
